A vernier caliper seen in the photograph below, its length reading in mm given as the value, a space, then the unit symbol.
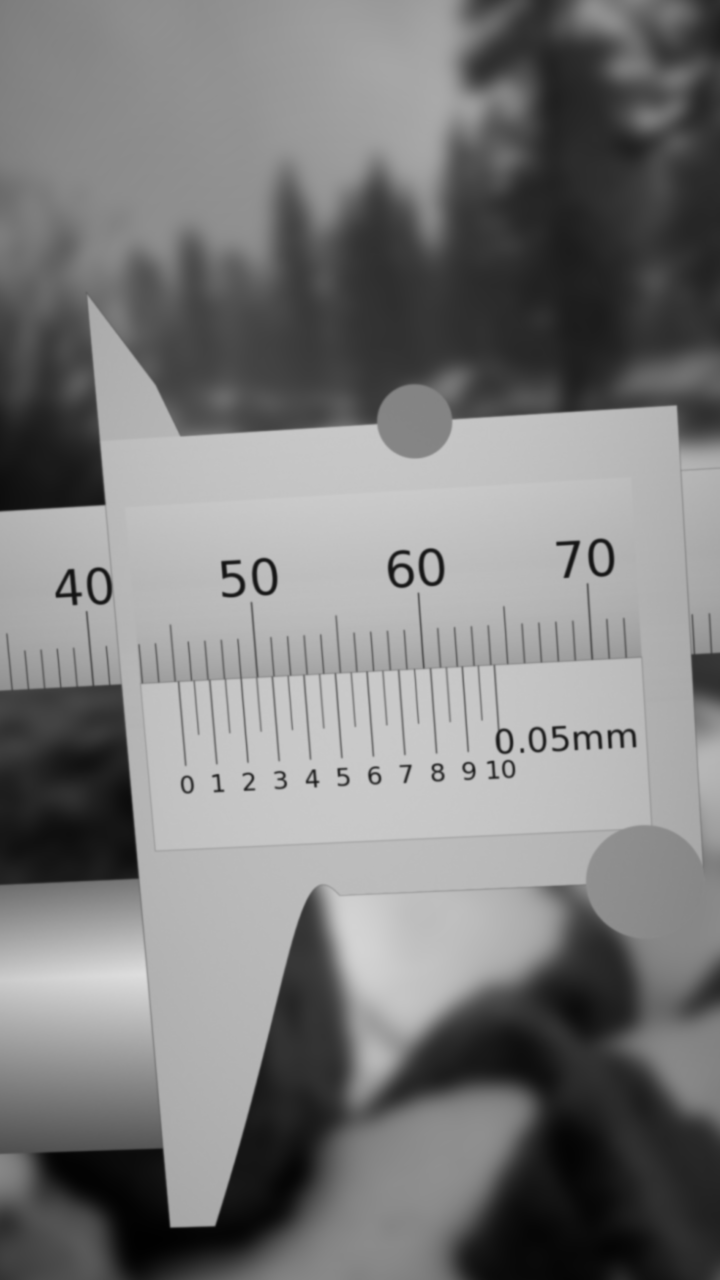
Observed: 45.2 mm
